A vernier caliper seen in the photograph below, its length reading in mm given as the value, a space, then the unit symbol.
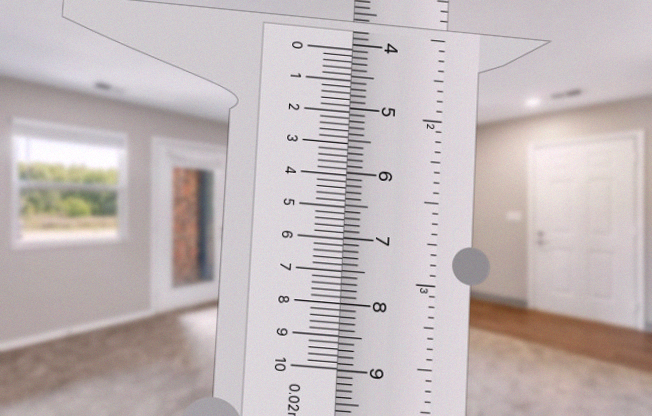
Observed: 40.8 mm
